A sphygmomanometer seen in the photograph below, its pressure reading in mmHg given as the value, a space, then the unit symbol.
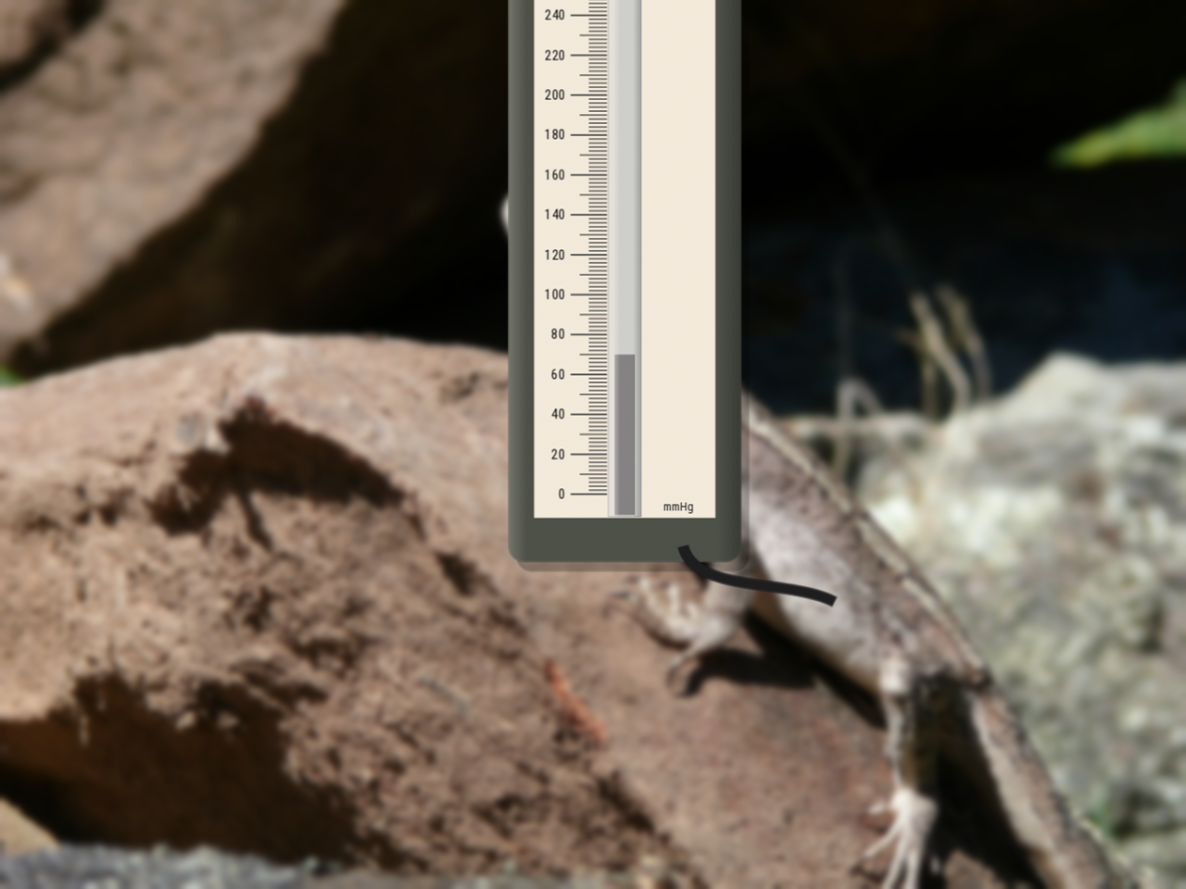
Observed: 70 mmHg
